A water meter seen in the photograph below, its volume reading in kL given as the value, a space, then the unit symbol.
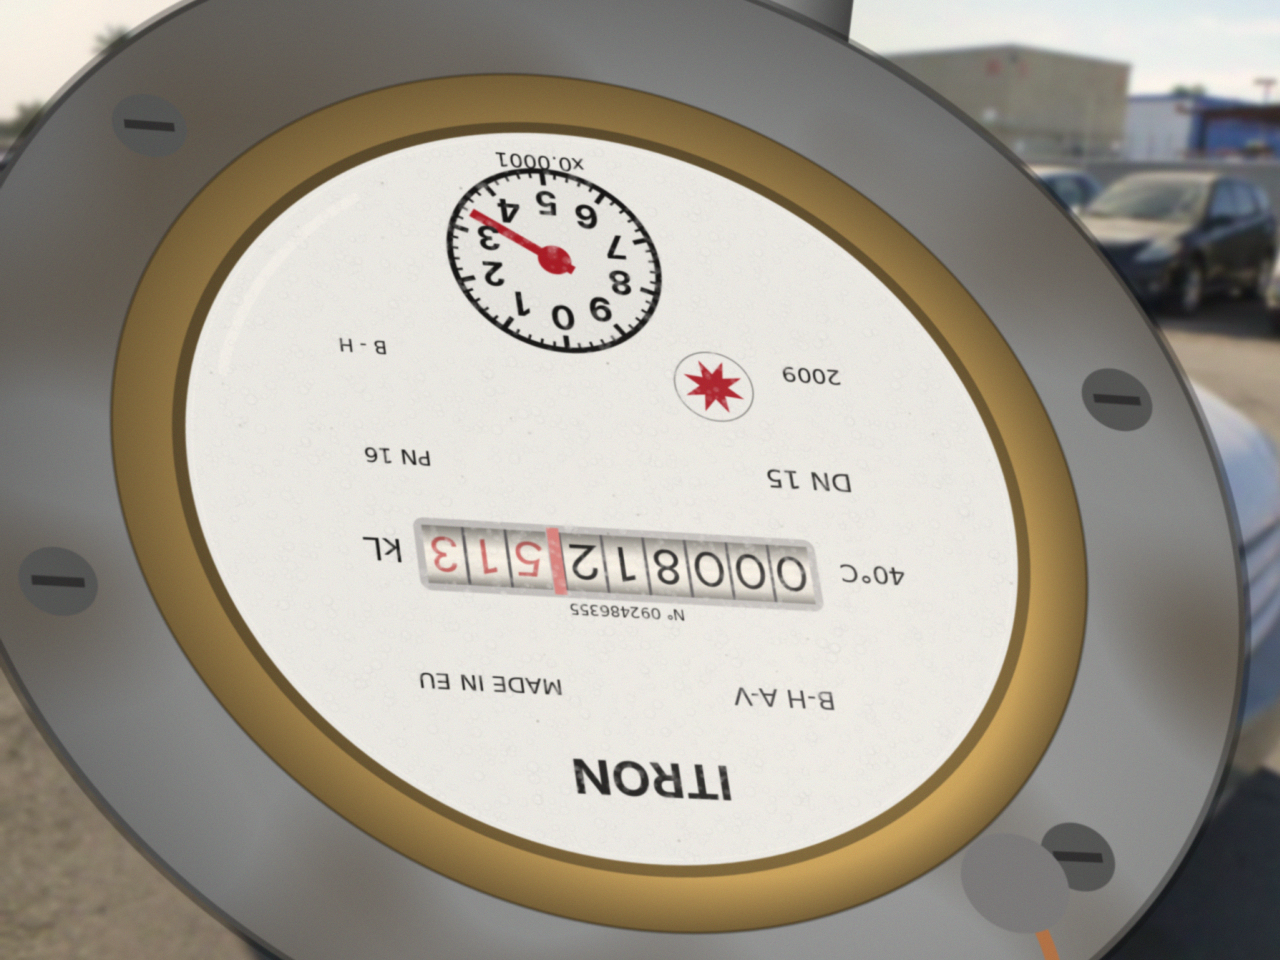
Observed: 812.5133 kL
